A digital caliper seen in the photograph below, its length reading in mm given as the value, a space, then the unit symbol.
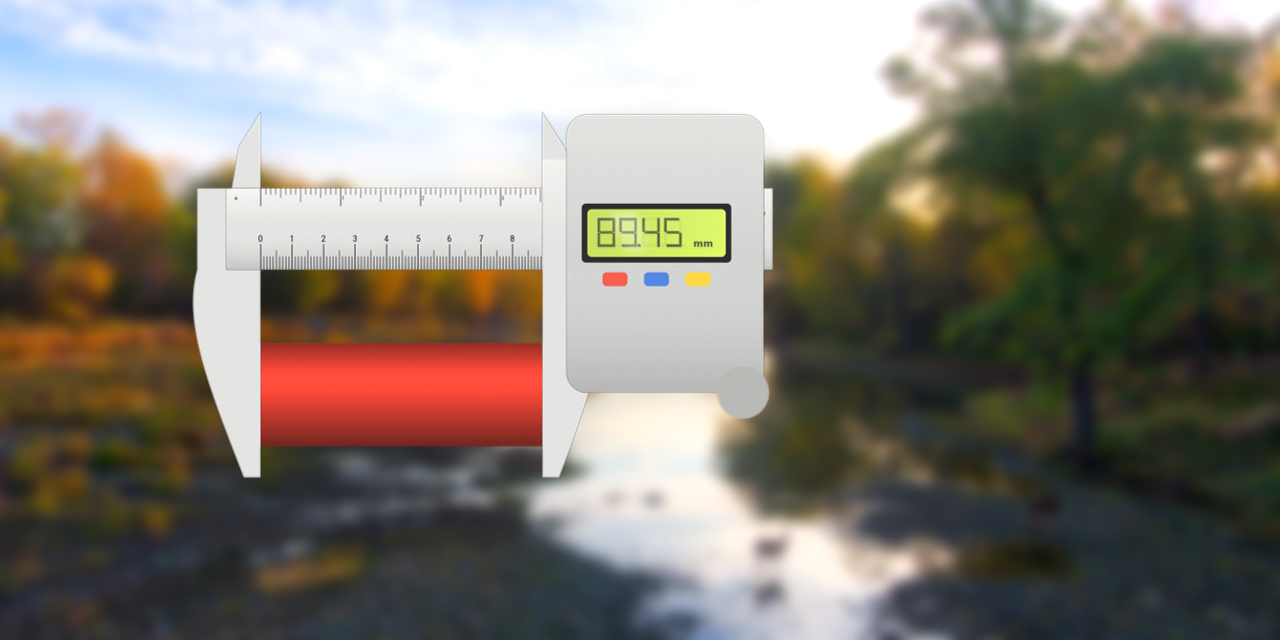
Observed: 89.45 mm
